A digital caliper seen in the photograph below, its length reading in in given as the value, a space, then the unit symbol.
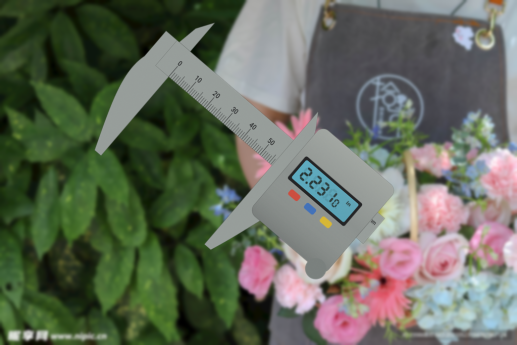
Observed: 2.2310 in
